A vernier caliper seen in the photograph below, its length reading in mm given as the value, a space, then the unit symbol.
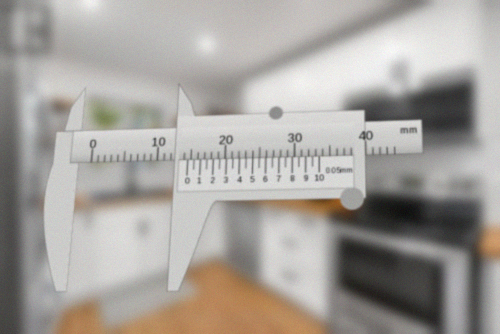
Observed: 14.5 mm
